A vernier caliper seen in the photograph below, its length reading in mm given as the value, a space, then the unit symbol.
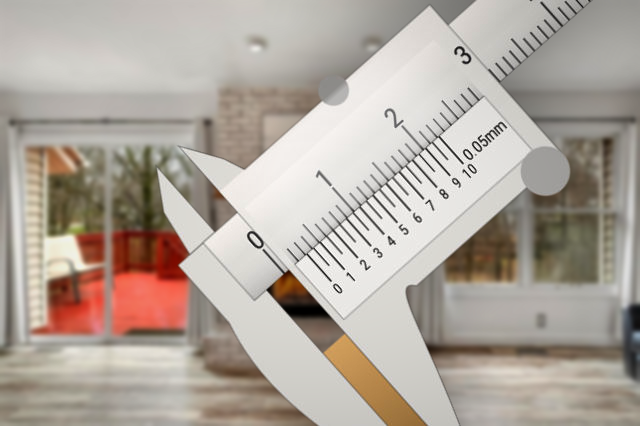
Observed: 3.2 mm
